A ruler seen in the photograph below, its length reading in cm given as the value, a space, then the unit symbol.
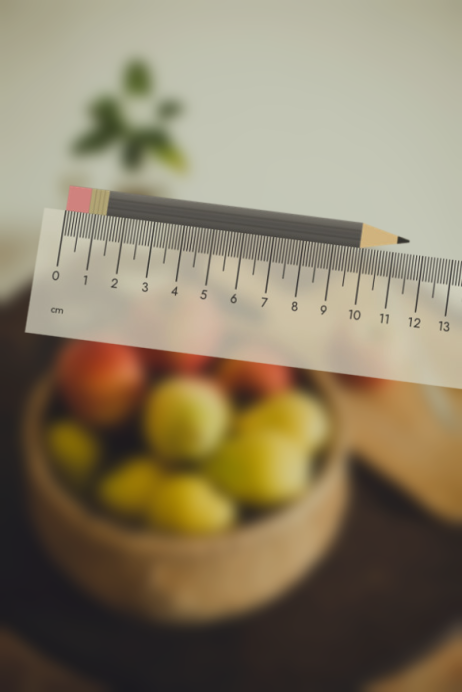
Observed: 11.5 cm
